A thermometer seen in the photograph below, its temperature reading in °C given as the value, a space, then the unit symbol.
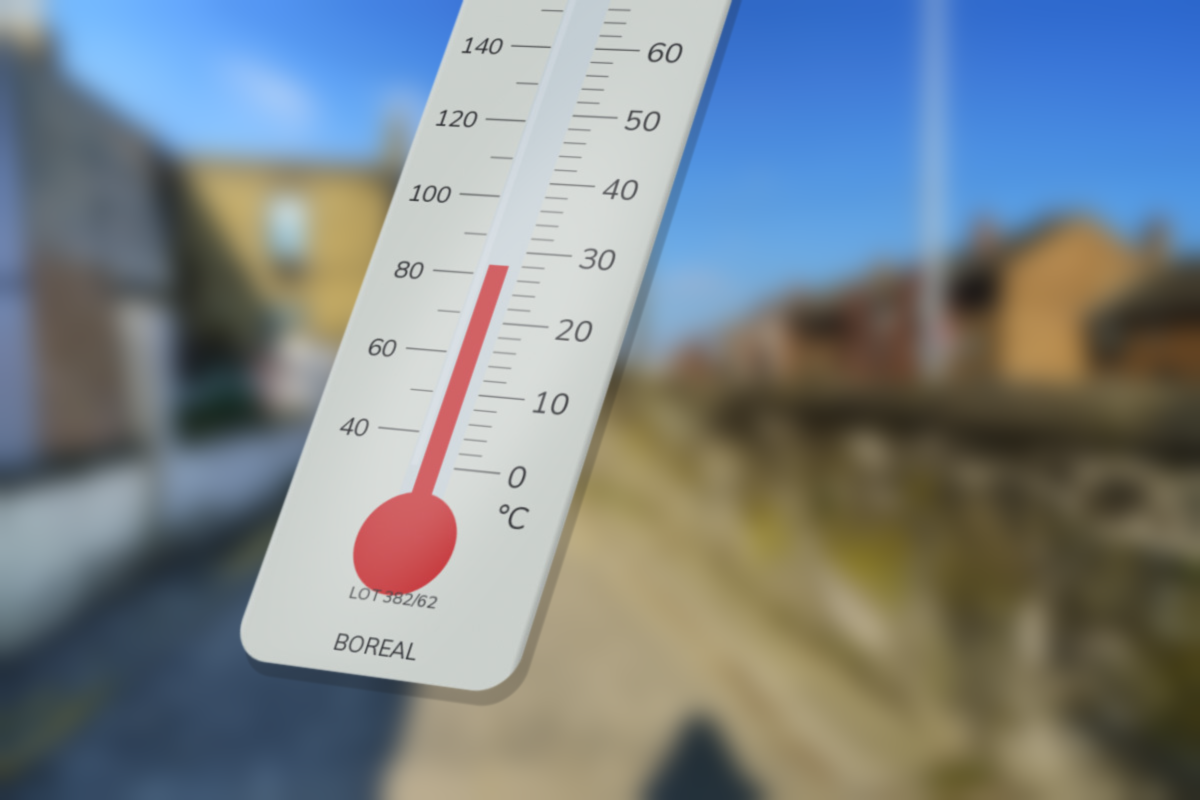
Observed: 28 °C
